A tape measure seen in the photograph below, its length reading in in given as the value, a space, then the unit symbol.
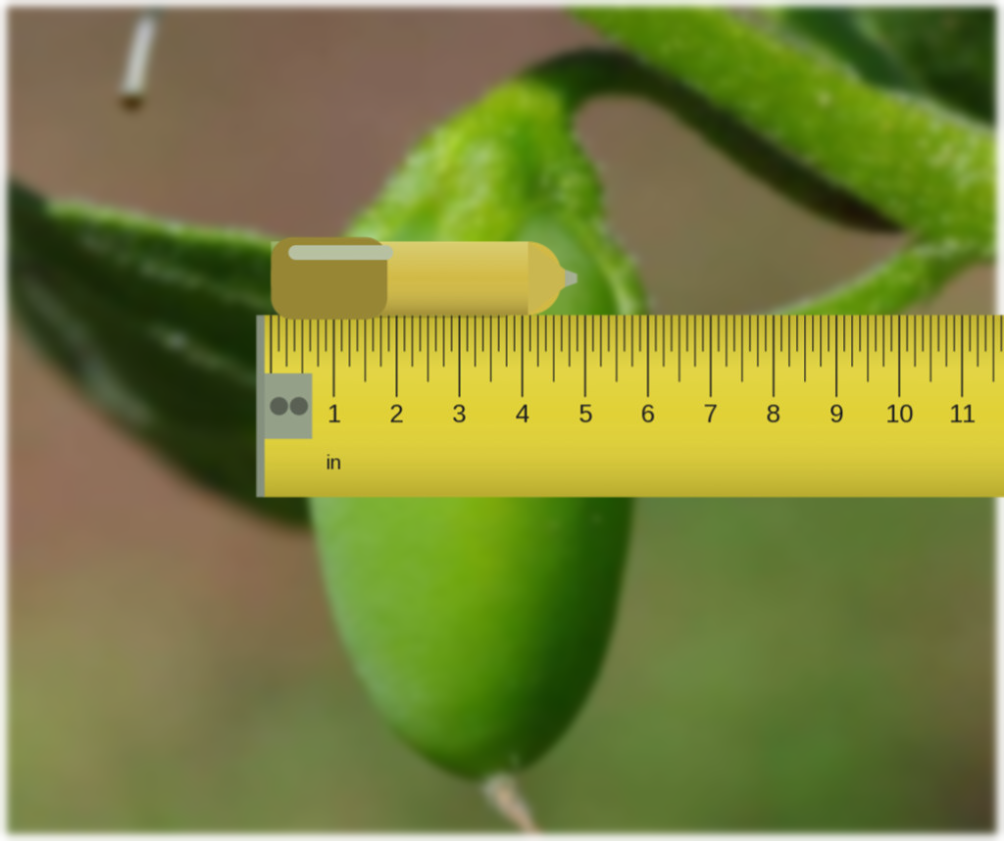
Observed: 4.875 in
